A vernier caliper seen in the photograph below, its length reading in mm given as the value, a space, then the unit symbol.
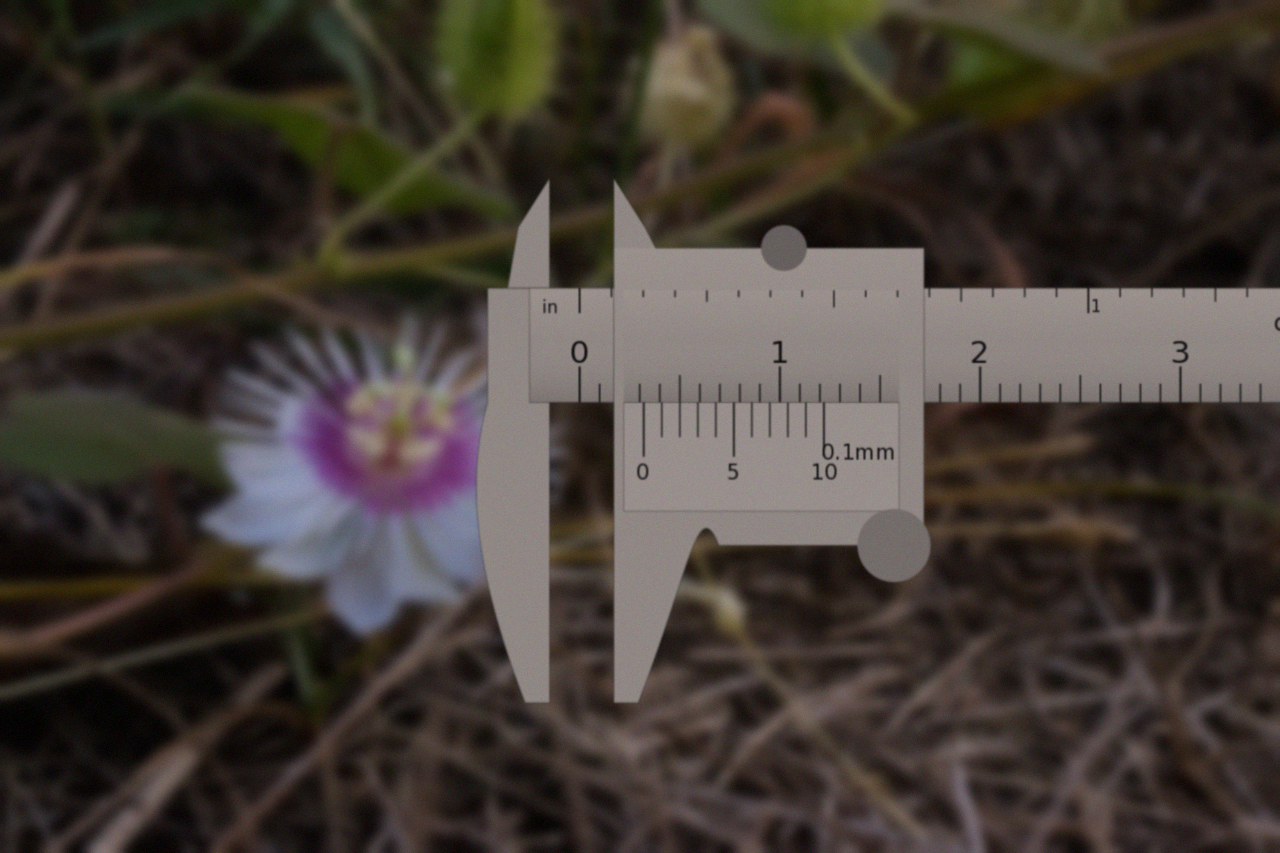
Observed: 3.2 mm
